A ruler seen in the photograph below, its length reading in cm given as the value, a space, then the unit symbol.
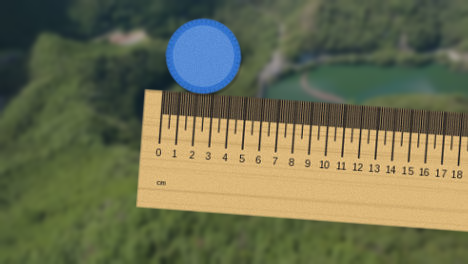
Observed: 4.5 cm
